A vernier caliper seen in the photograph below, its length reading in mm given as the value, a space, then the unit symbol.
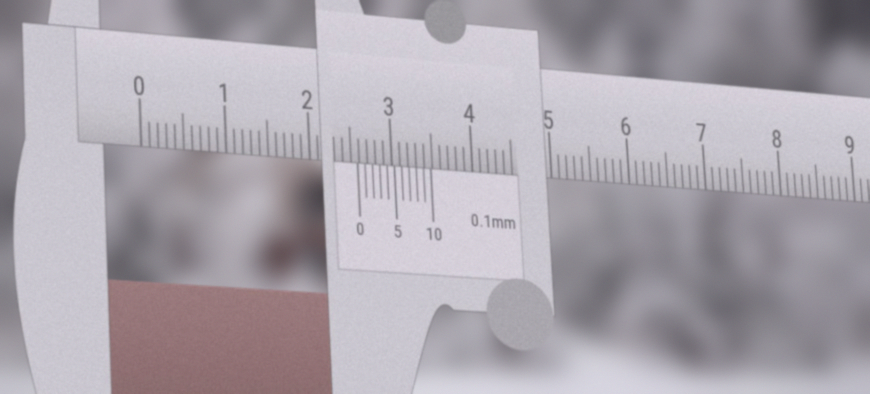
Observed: 25.8 mm
